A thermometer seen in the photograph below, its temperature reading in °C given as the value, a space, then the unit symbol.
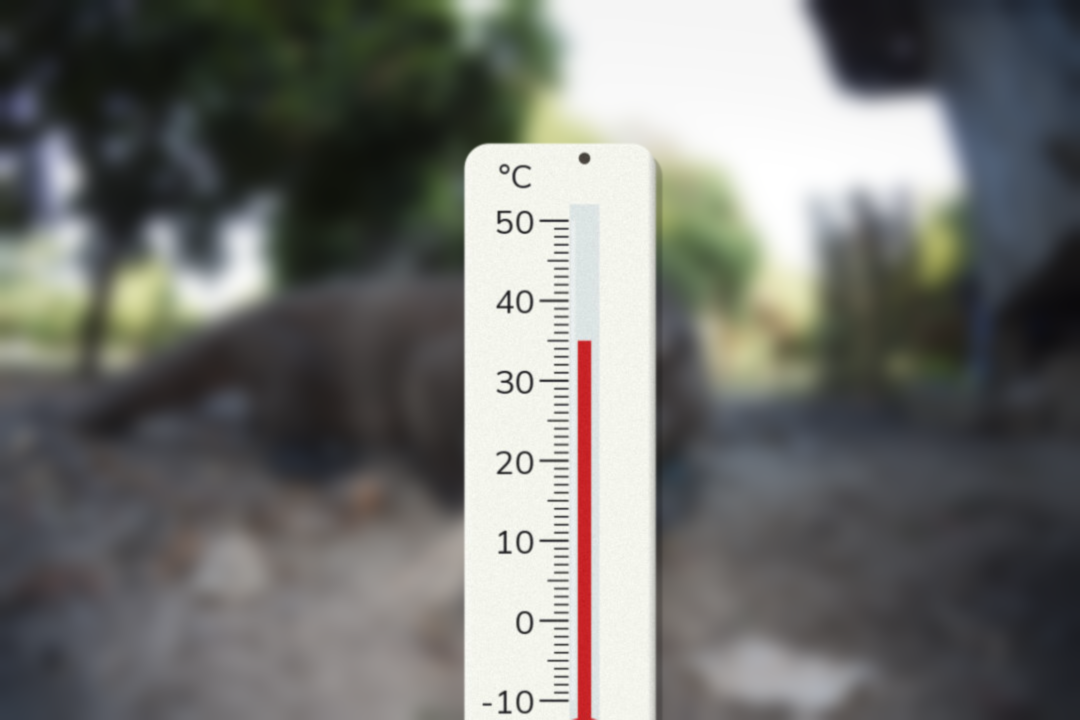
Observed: 35 °C
